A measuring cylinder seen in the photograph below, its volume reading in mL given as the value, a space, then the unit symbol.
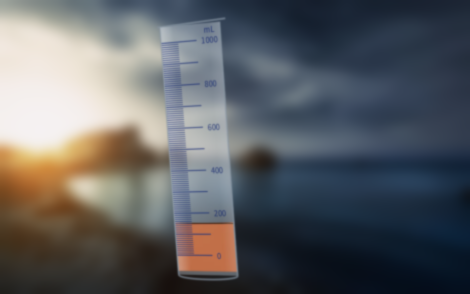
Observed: 150 mL
